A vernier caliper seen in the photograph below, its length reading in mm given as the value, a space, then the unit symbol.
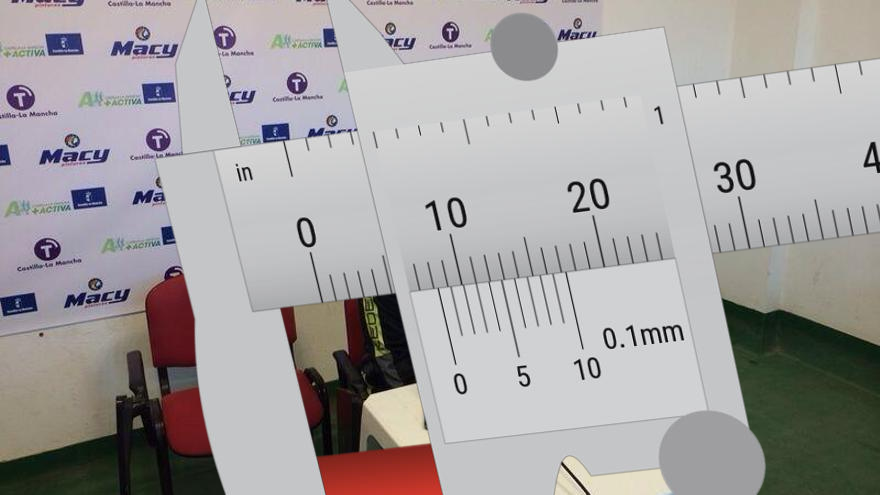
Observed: 8.3 mm
